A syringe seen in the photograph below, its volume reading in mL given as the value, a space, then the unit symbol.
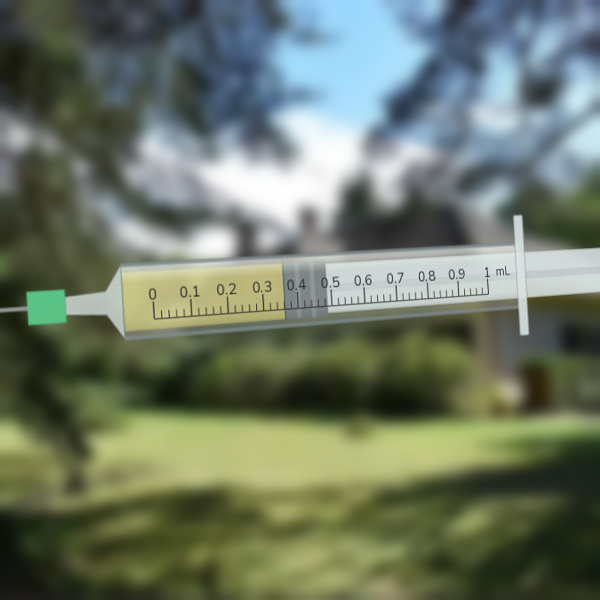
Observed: 0.36 mL
